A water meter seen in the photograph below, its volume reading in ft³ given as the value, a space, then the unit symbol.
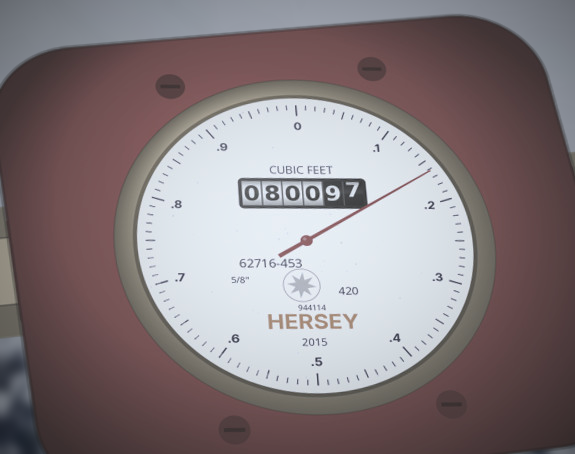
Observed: 80097.16 ft³
